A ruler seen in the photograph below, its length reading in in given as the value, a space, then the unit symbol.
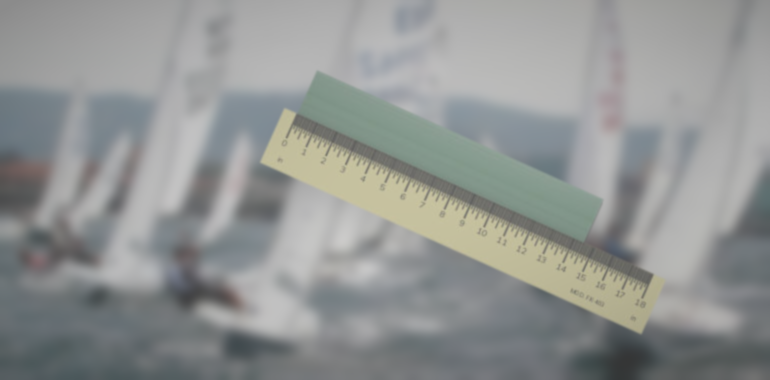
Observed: 14.5 in
